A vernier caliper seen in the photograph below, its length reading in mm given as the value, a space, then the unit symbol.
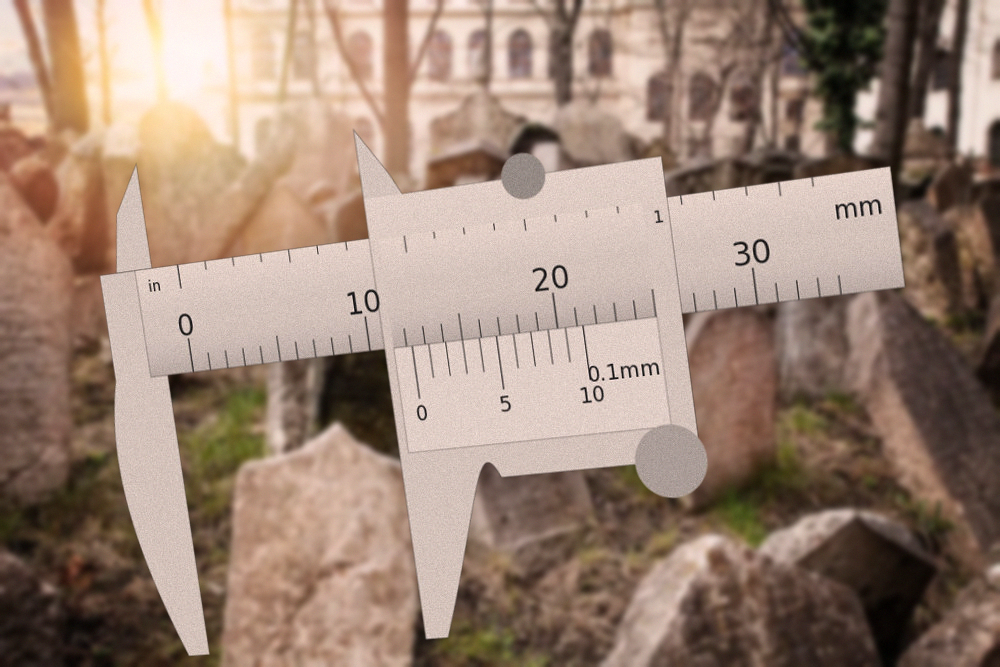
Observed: 12.3 mm
